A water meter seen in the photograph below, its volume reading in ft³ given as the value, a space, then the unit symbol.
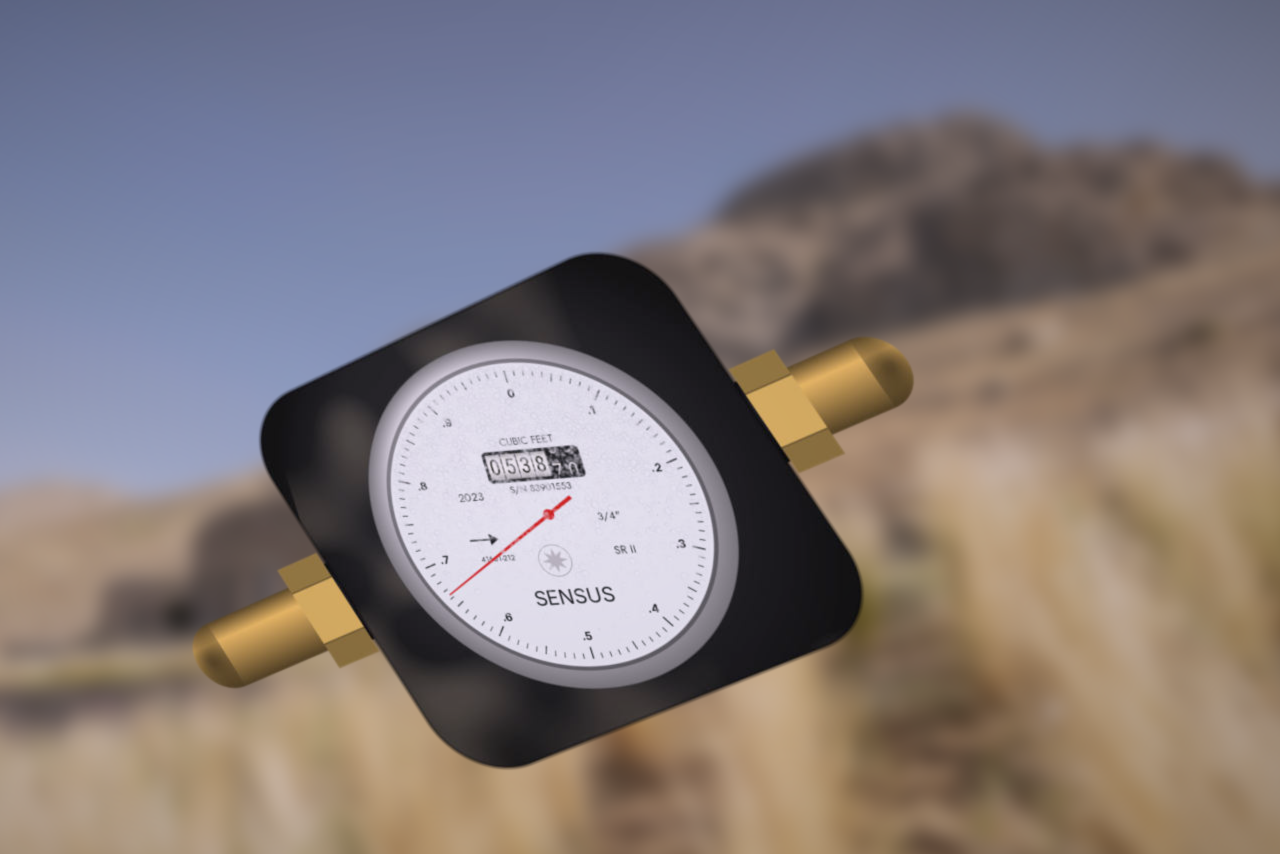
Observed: 53869.66 ft³
